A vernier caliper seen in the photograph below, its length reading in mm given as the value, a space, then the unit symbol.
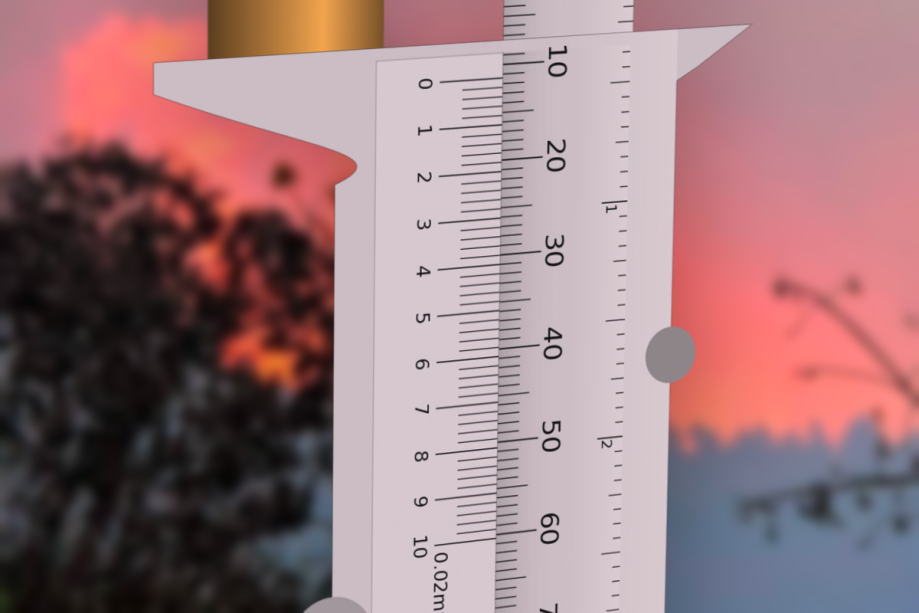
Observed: 11.4 mm
